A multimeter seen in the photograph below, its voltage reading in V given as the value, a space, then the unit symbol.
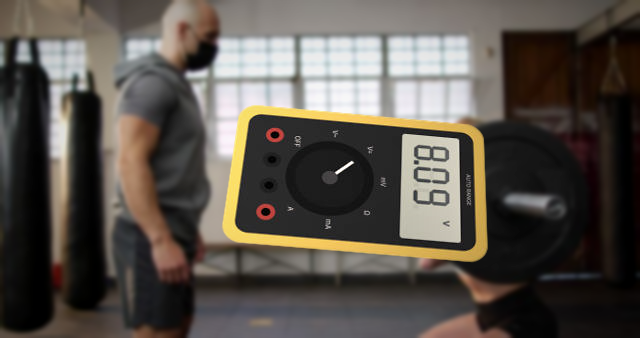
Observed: 8.09 V
